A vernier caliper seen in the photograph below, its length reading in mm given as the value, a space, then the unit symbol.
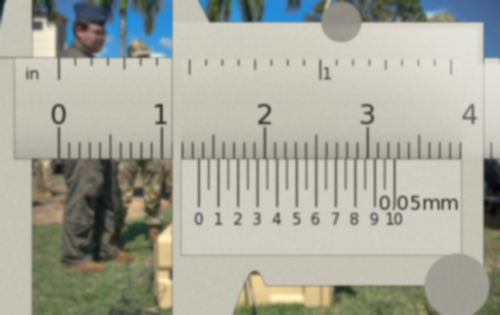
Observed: 13.6 mm
